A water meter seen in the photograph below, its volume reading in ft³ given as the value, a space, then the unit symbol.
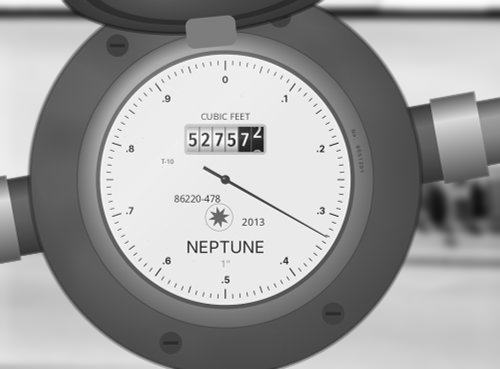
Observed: 527572.33 ft³
